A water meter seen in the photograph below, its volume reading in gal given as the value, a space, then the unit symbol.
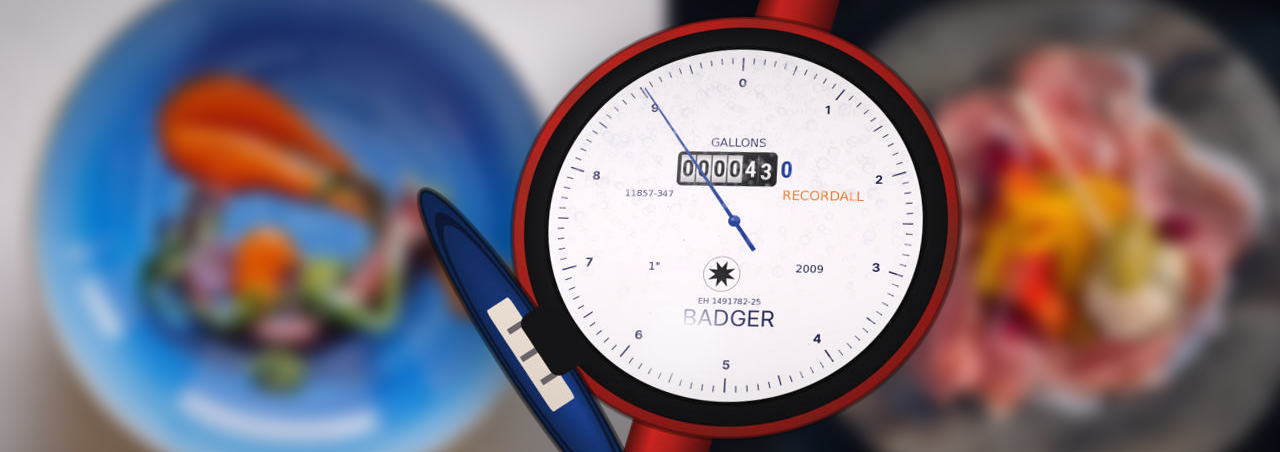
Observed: 429.0 gal
